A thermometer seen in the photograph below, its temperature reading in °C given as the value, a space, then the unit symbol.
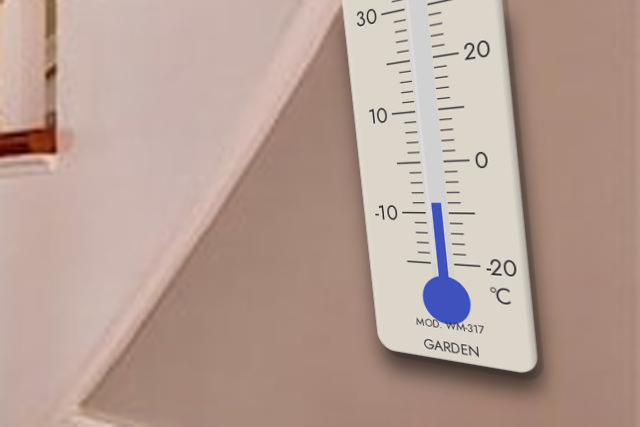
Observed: -8 °C
